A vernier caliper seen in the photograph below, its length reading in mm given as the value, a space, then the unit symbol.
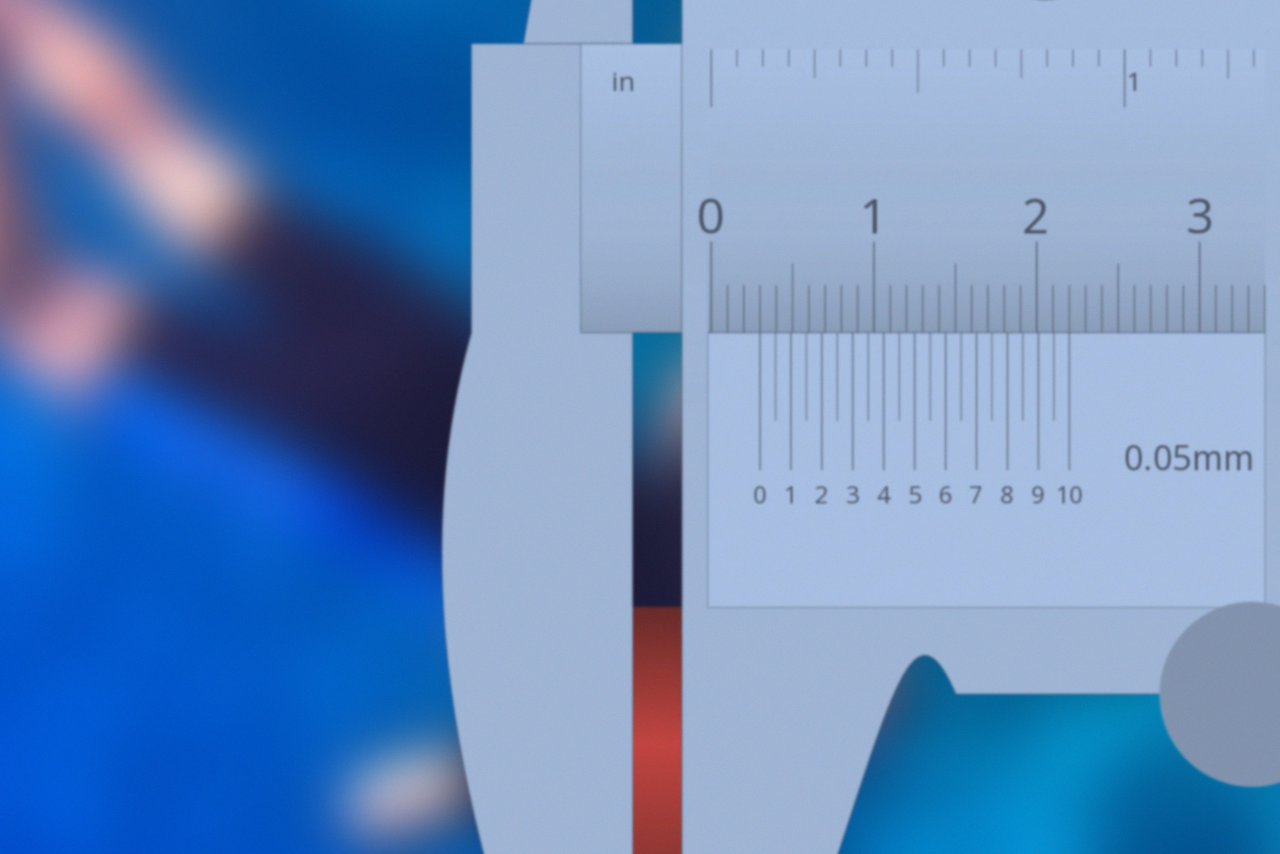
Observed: 3.0 mm
